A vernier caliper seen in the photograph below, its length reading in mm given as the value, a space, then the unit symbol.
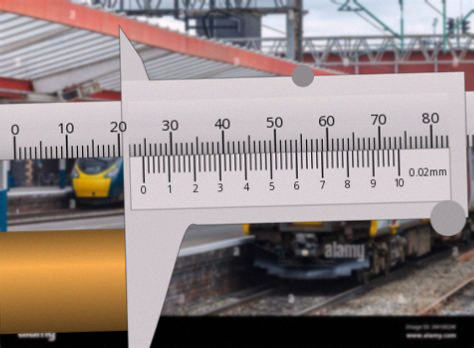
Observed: 24.6 mm
